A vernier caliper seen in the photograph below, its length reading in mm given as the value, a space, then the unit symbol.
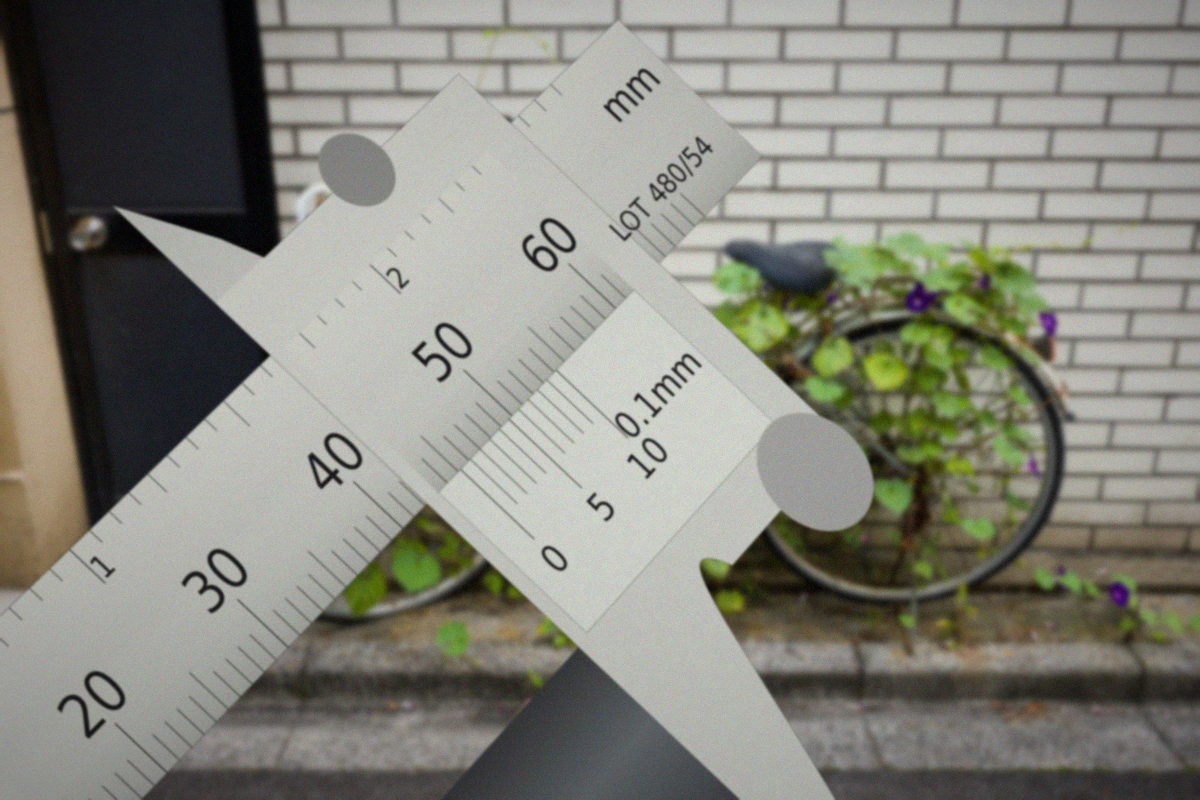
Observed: 45.2 mm
